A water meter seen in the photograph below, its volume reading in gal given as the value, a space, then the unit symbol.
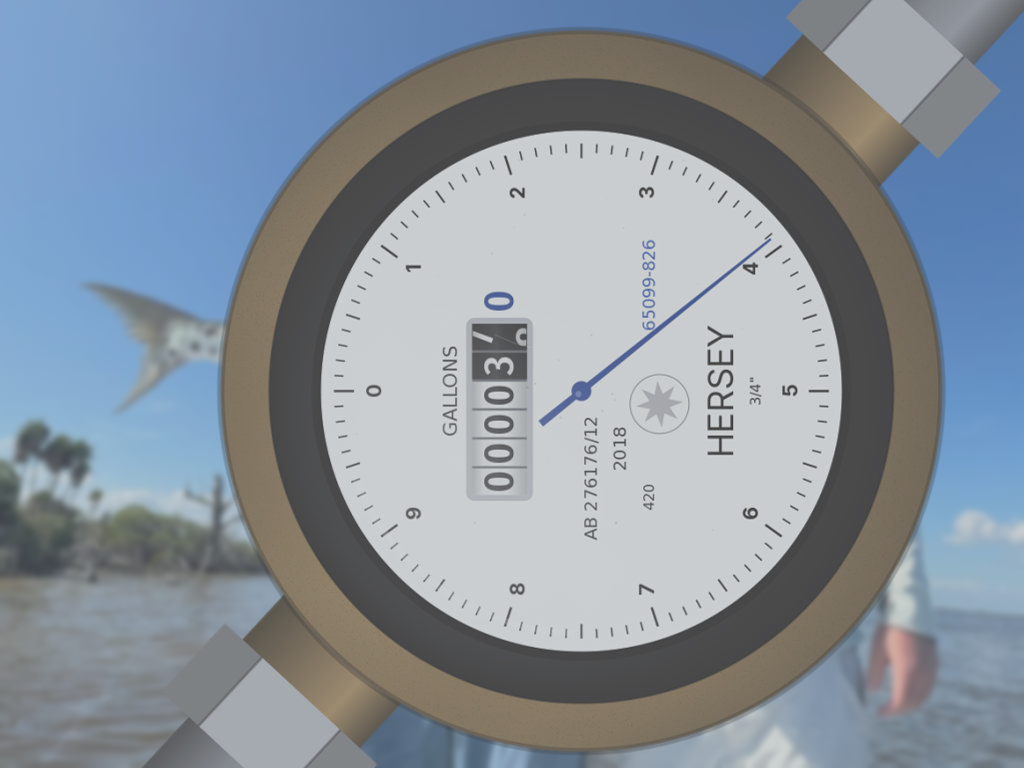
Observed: 373.9 gal
